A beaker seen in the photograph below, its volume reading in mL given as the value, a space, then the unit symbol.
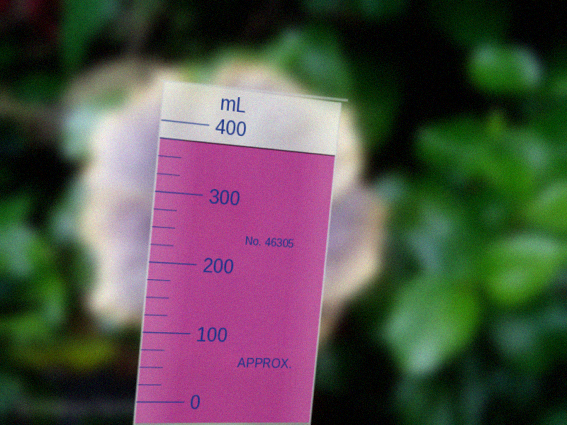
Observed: 375 mL
